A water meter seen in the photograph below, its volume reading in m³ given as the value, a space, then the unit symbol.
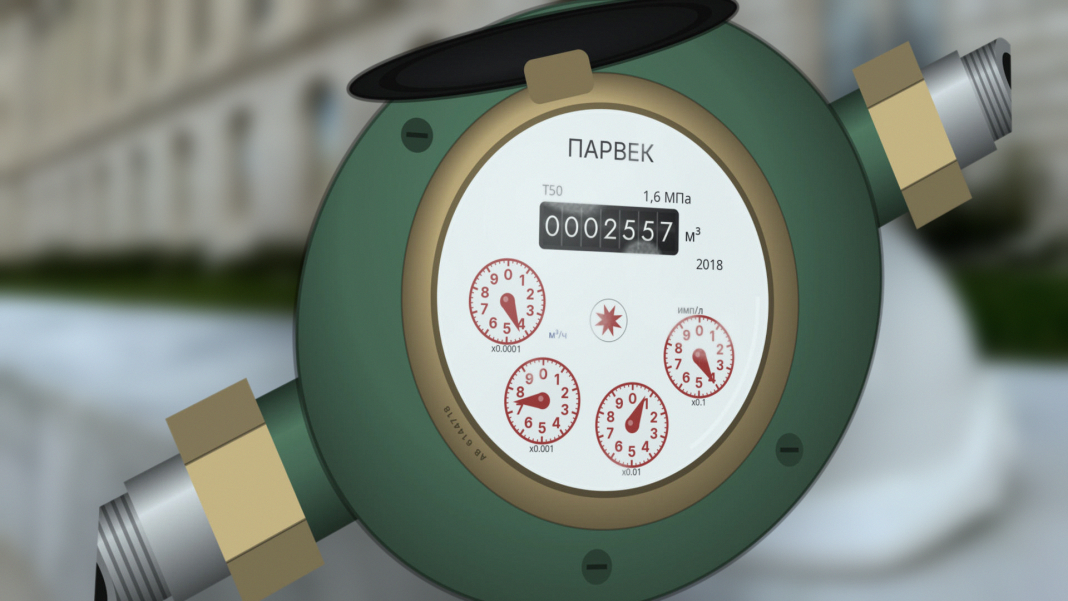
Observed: 2557.4074 m³
